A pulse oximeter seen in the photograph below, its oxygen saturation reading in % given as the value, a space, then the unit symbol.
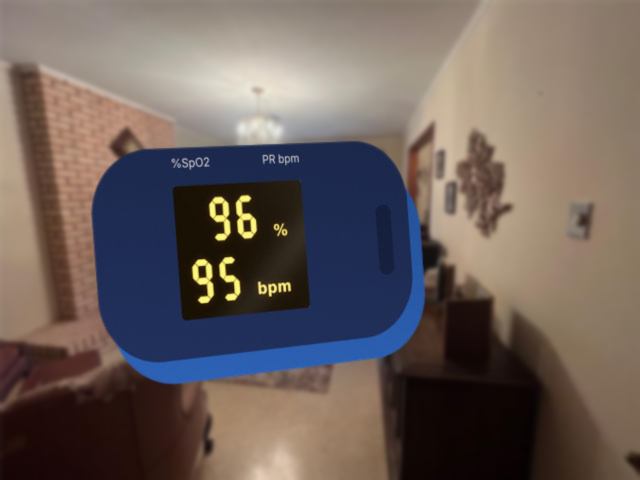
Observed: 96 %
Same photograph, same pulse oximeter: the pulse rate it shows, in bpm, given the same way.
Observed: 95 bpm
